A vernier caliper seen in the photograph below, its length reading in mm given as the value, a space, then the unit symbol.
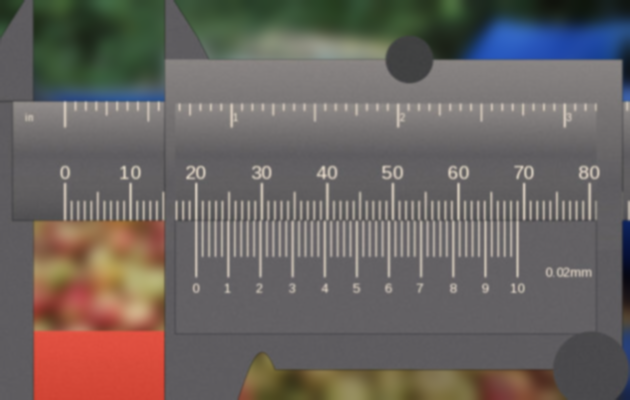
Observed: 20.0 mm
